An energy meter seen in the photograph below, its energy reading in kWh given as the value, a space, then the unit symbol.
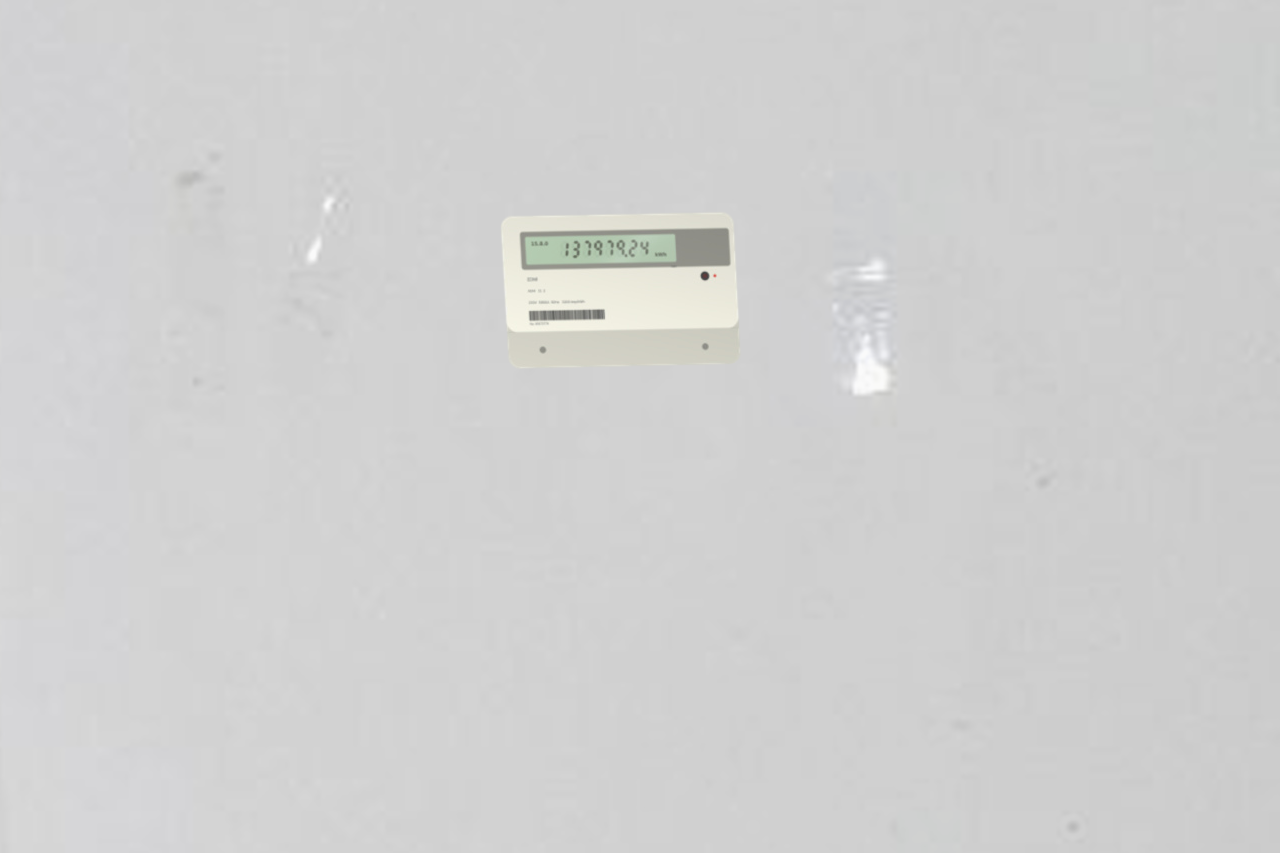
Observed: 137979.24 kWh
